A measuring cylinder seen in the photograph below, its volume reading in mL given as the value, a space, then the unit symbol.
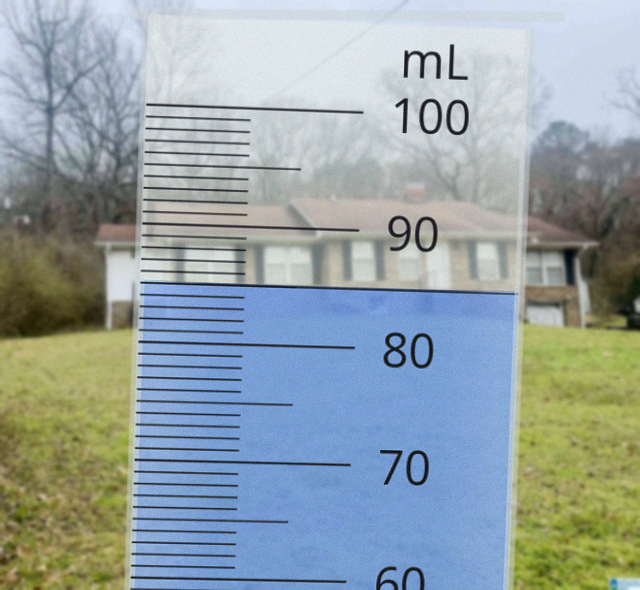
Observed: 85 mL
